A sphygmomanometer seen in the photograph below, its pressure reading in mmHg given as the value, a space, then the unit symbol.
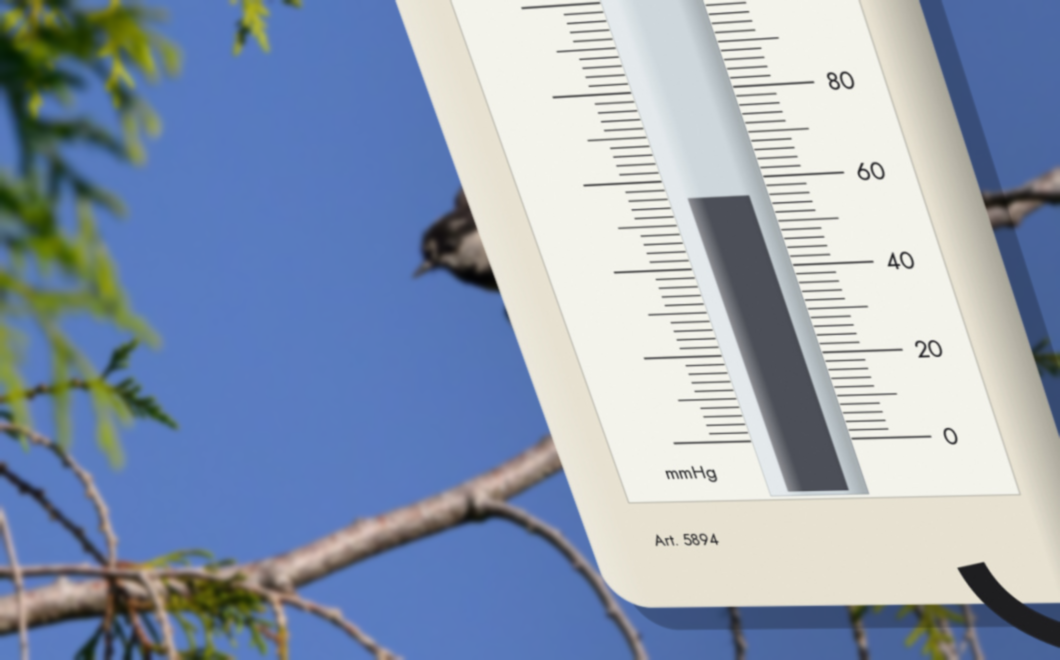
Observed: 56 mmHg
